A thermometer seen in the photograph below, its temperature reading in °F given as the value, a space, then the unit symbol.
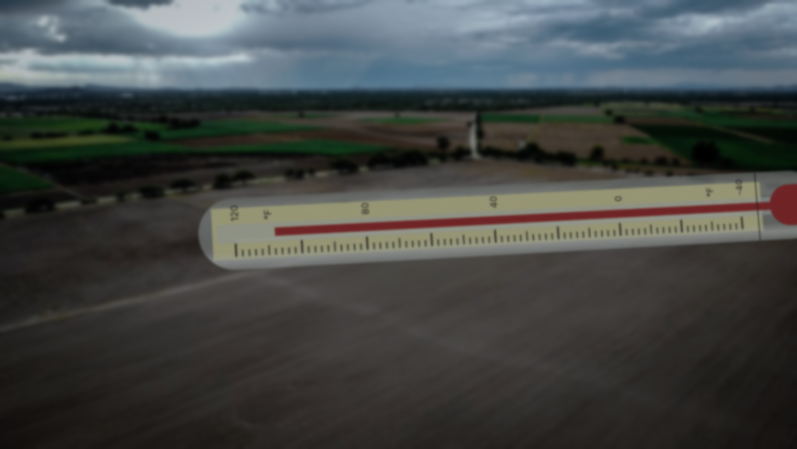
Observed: 108 °F
